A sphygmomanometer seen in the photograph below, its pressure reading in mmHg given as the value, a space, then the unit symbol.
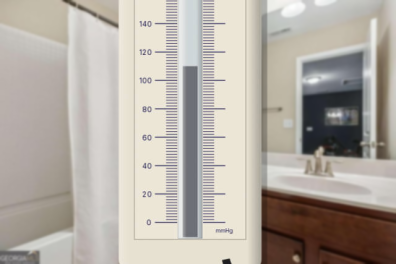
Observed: 110 mmHg
